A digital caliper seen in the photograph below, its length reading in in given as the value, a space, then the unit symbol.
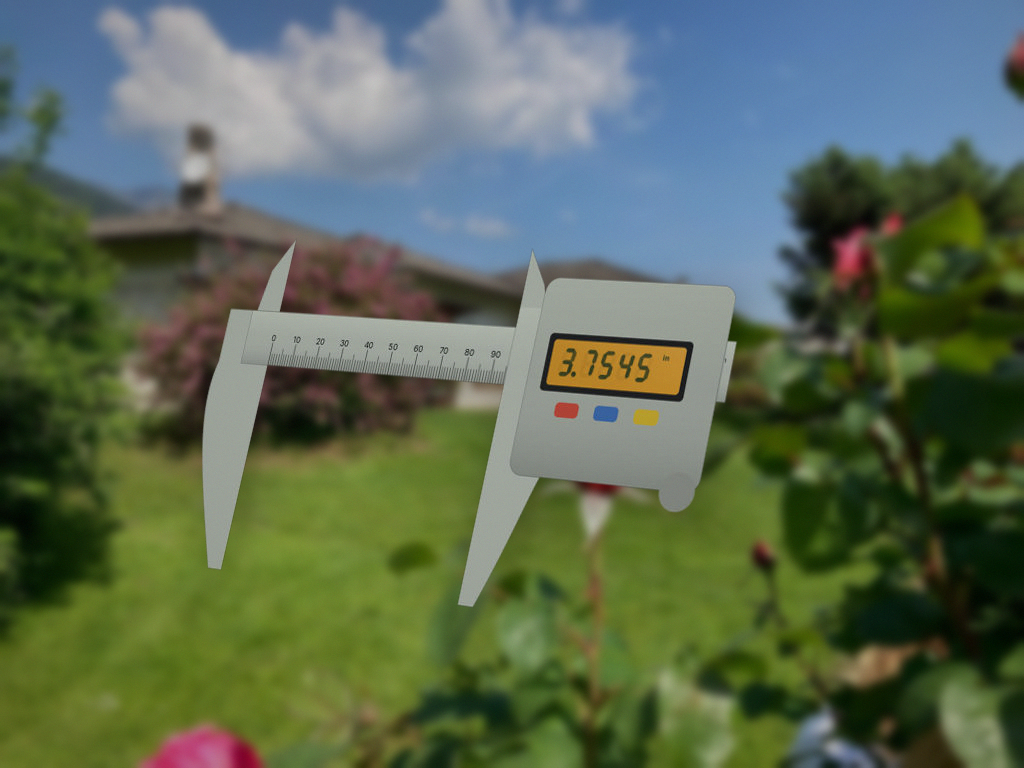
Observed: 3.7545 in
